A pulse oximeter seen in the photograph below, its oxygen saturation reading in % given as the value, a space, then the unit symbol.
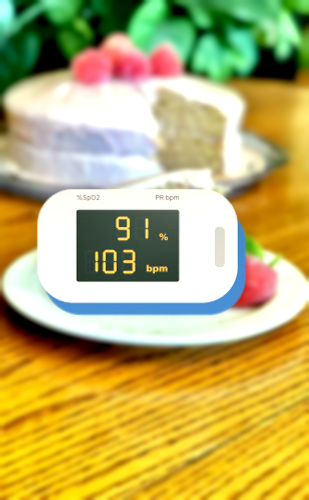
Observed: 91 %
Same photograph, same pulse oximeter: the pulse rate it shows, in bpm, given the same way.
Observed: 103 bpm
